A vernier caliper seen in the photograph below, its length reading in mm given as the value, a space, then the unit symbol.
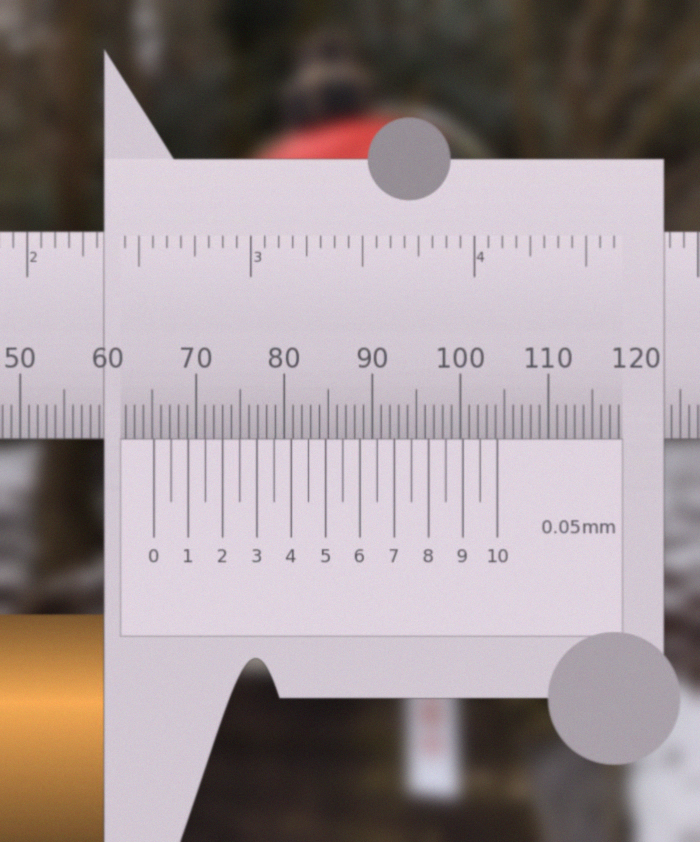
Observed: 65.2 mm
